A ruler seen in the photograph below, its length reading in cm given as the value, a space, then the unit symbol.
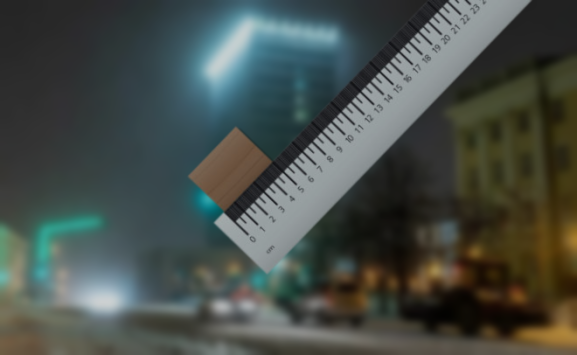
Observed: 5 cm
